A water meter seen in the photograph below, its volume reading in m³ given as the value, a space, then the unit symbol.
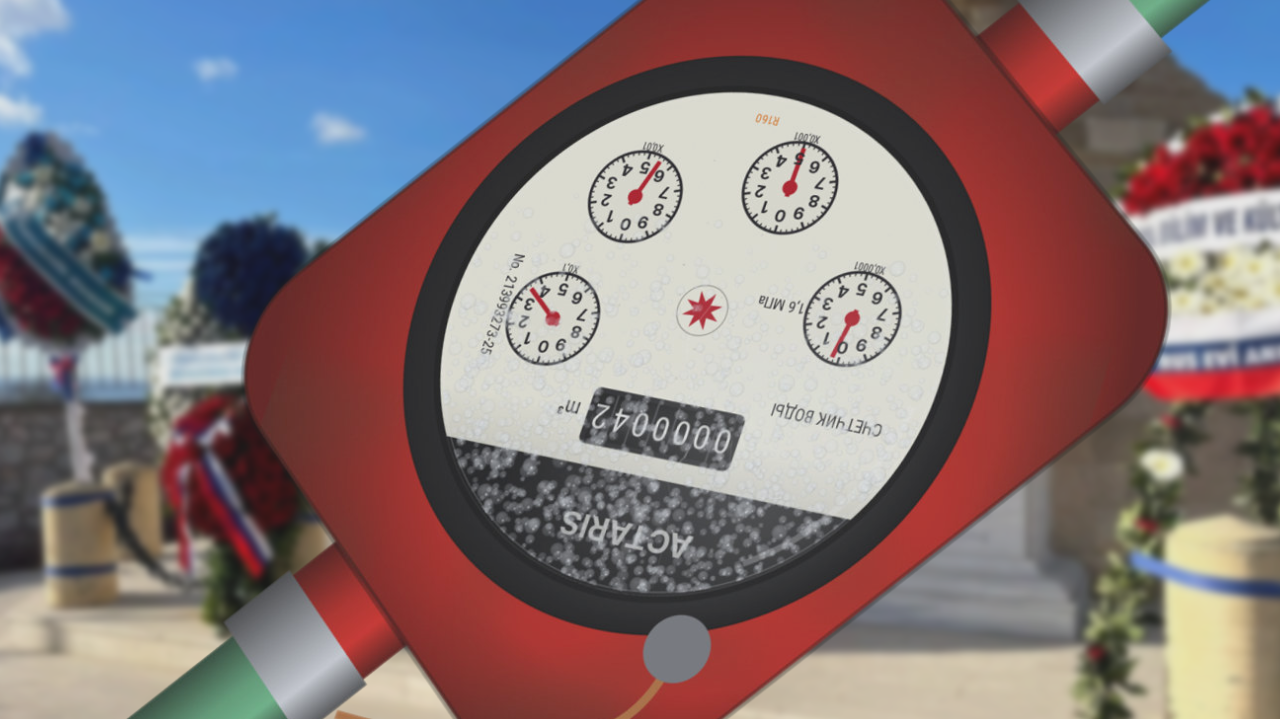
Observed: 42.3550 m³
